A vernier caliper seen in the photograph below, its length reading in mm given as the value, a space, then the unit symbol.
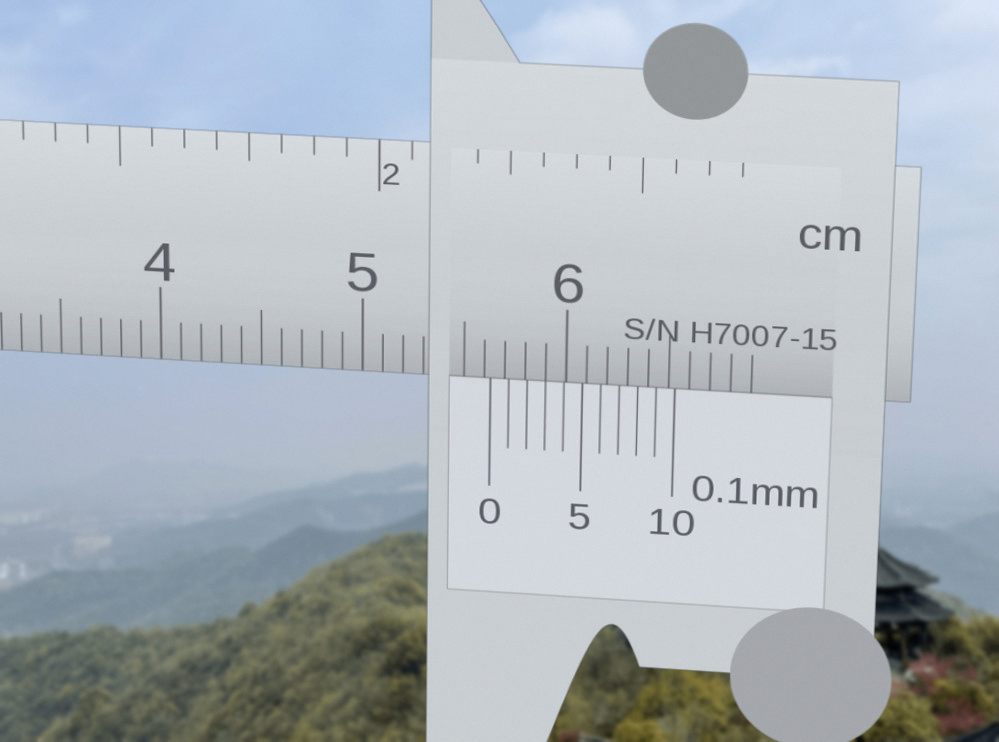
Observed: 56.3 mm
